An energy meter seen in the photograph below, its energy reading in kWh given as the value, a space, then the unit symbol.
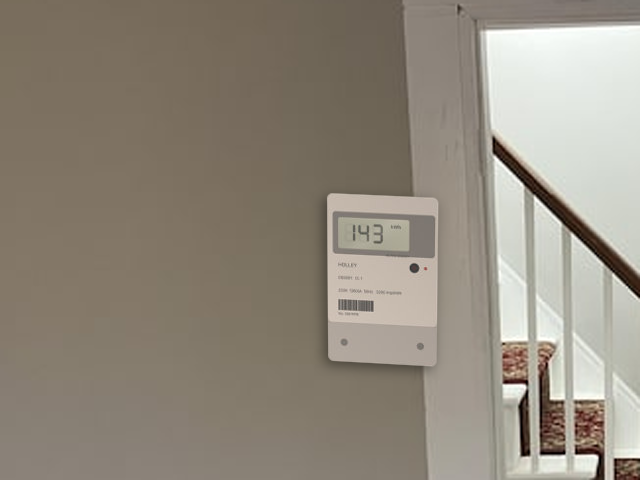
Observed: 143 kWh
